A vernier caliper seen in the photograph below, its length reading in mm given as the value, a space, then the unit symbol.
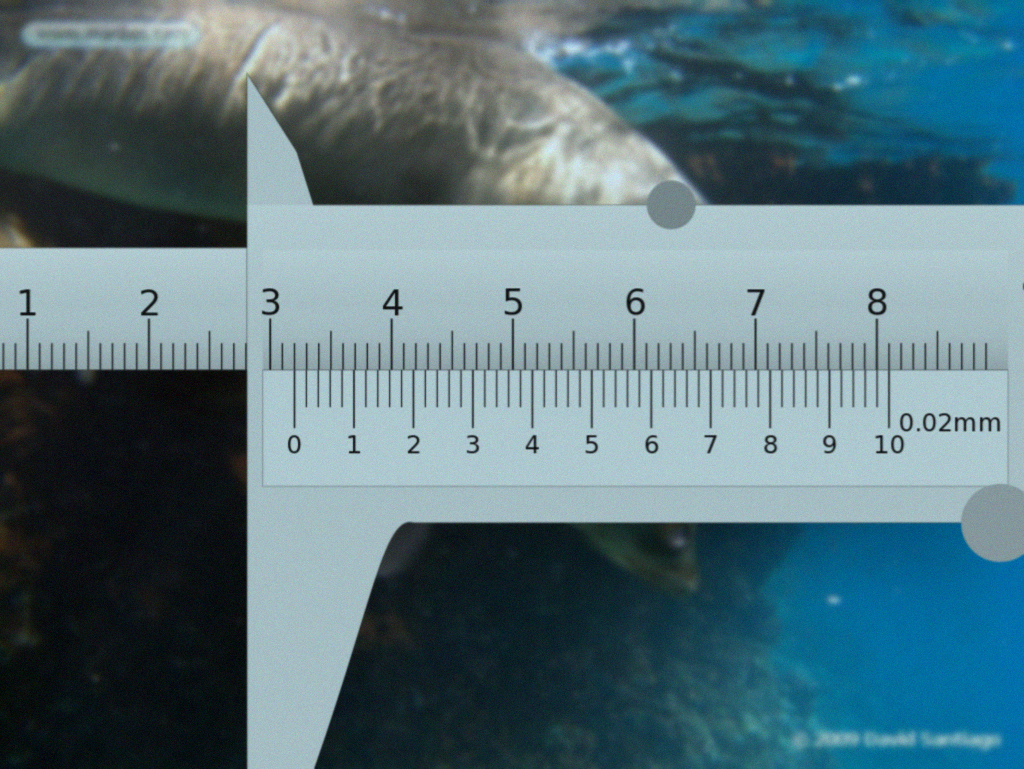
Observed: 32.0 mm
